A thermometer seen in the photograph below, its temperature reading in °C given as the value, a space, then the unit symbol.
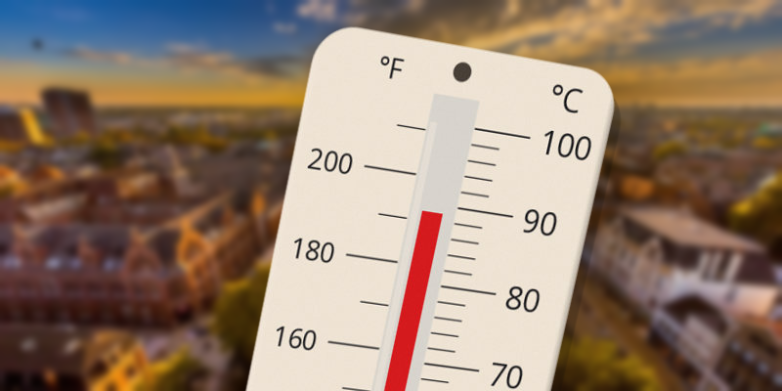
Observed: 89 °C
